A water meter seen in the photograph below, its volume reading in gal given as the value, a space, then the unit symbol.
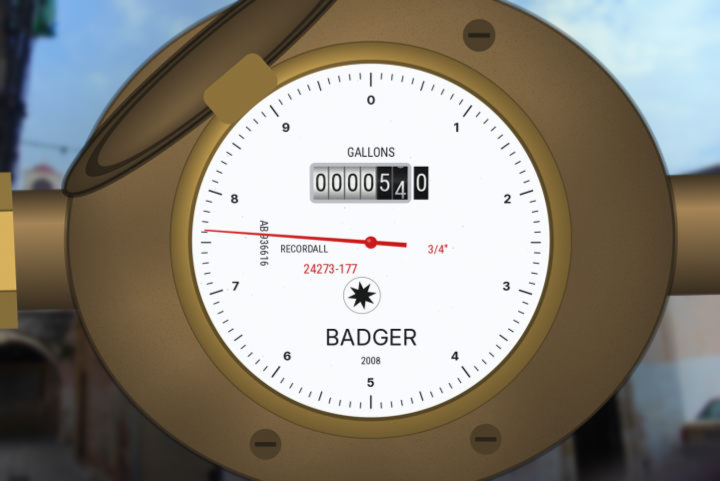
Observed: 537.6 gal
